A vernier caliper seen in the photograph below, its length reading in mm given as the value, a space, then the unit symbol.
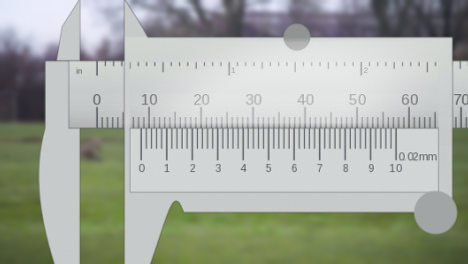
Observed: 8.5 mm
